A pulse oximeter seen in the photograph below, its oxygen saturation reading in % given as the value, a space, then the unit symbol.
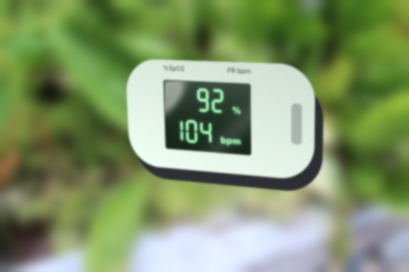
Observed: 92 %
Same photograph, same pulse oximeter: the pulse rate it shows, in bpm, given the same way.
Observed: 104 bpm
